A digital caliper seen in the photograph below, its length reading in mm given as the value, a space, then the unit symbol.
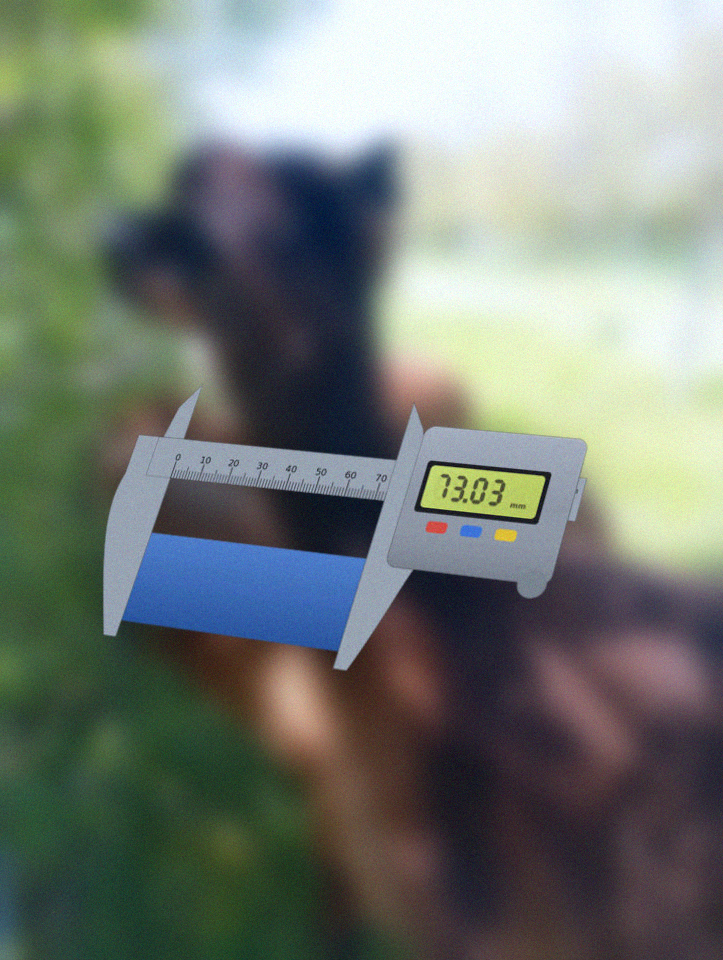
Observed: 73.03 mm
